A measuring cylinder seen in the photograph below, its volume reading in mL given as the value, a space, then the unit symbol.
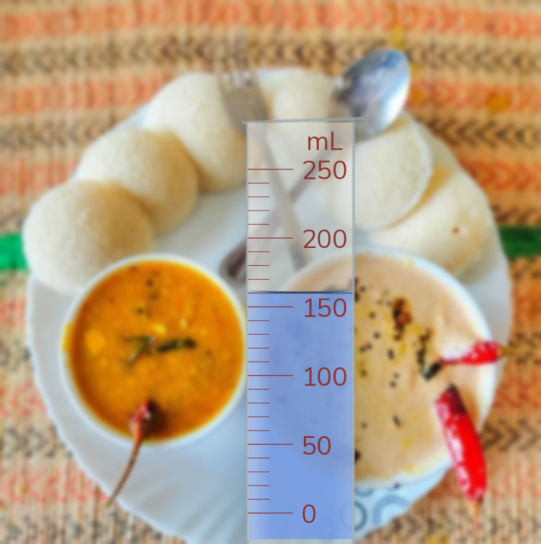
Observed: 160 mL
